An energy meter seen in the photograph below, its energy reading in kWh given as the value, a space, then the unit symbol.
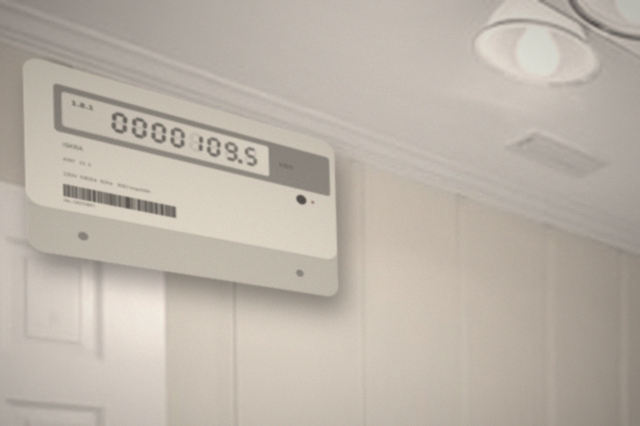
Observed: 109.5 kWh
